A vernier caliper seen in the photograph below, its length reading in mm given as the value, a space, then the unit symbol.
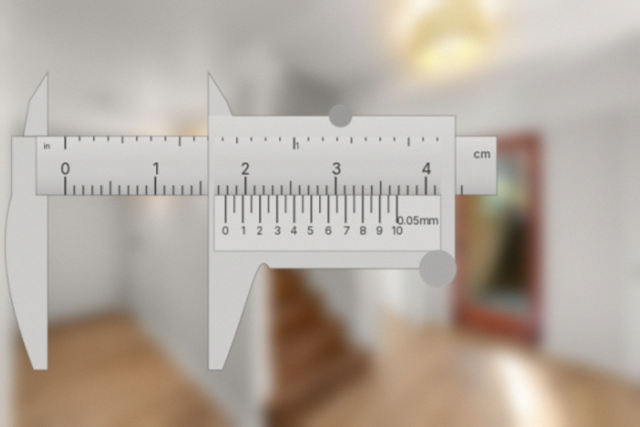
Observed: 17.8 mm
